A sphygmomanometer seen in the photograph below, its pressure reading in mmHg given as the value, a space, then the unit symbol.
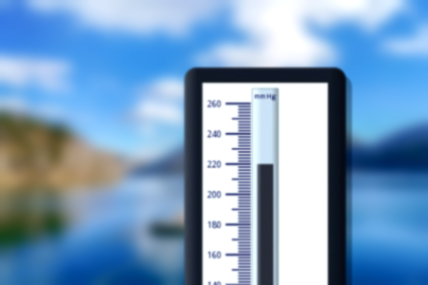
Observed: 220 mmHg
